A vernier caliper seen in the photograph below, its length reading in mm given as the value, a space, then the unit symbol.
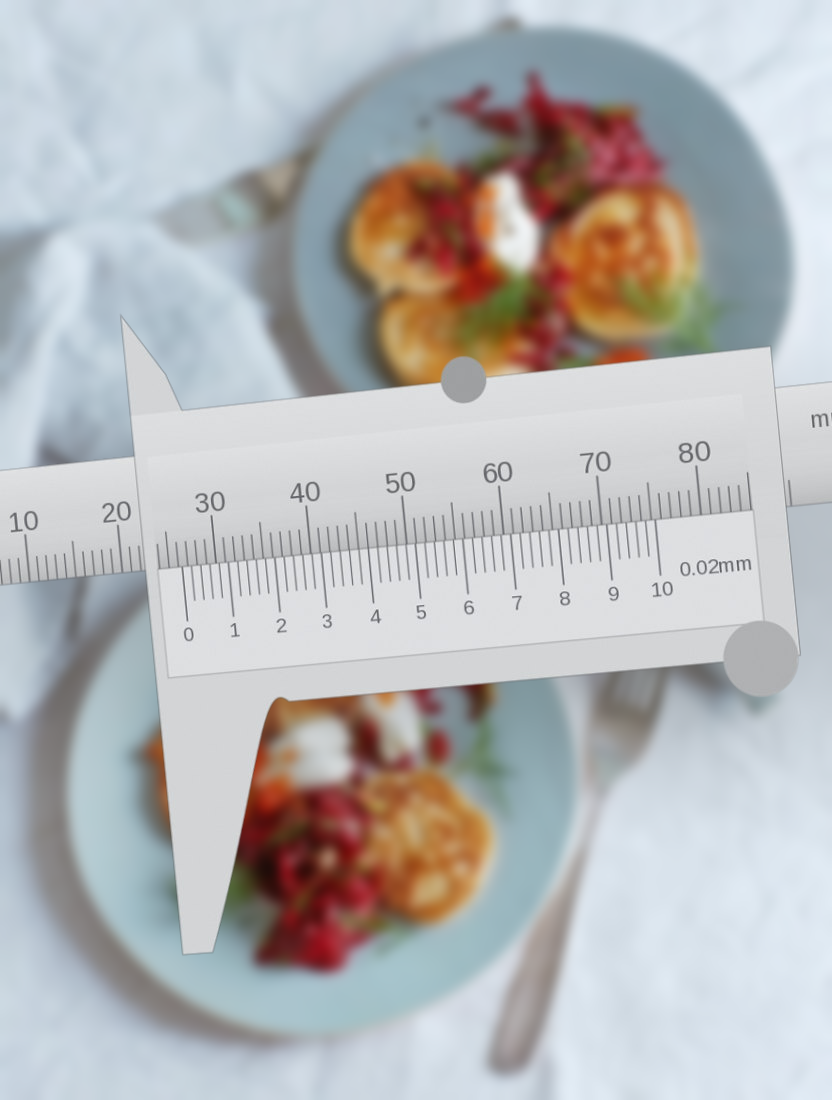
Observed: 26.4 mm
